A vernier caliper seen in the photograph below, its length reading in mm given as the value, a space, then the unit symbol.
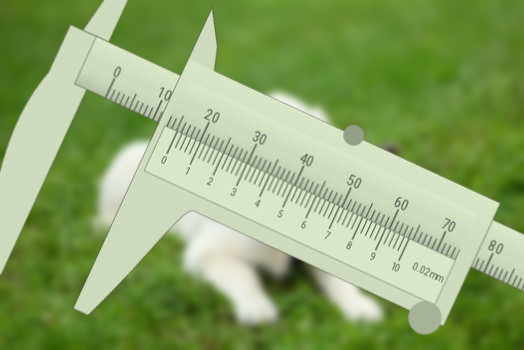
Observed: 15.2 mm
